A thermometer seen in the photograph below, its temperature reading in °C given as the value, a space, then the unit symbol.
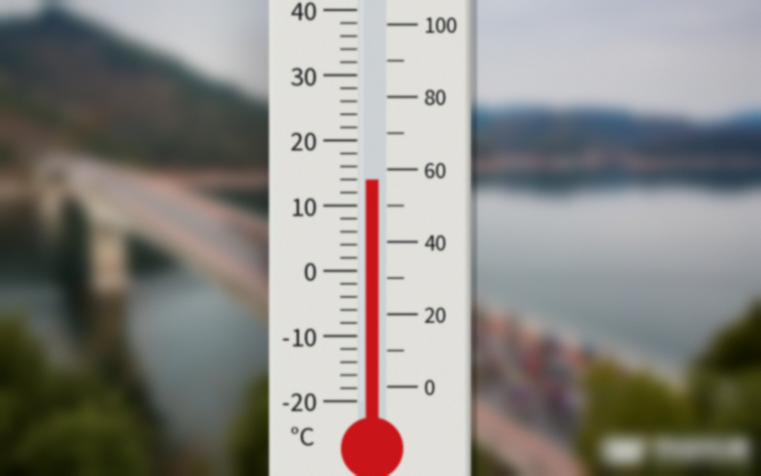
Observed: 14 °C
